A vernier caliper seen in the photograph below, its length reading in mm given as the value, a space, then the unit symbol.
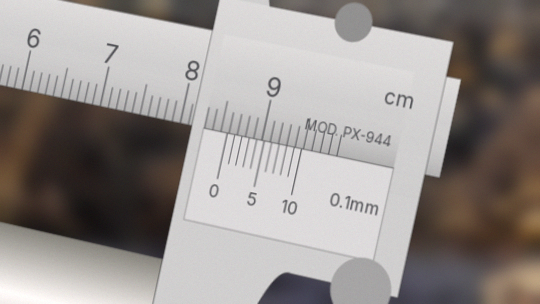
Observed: 85.8 mm
